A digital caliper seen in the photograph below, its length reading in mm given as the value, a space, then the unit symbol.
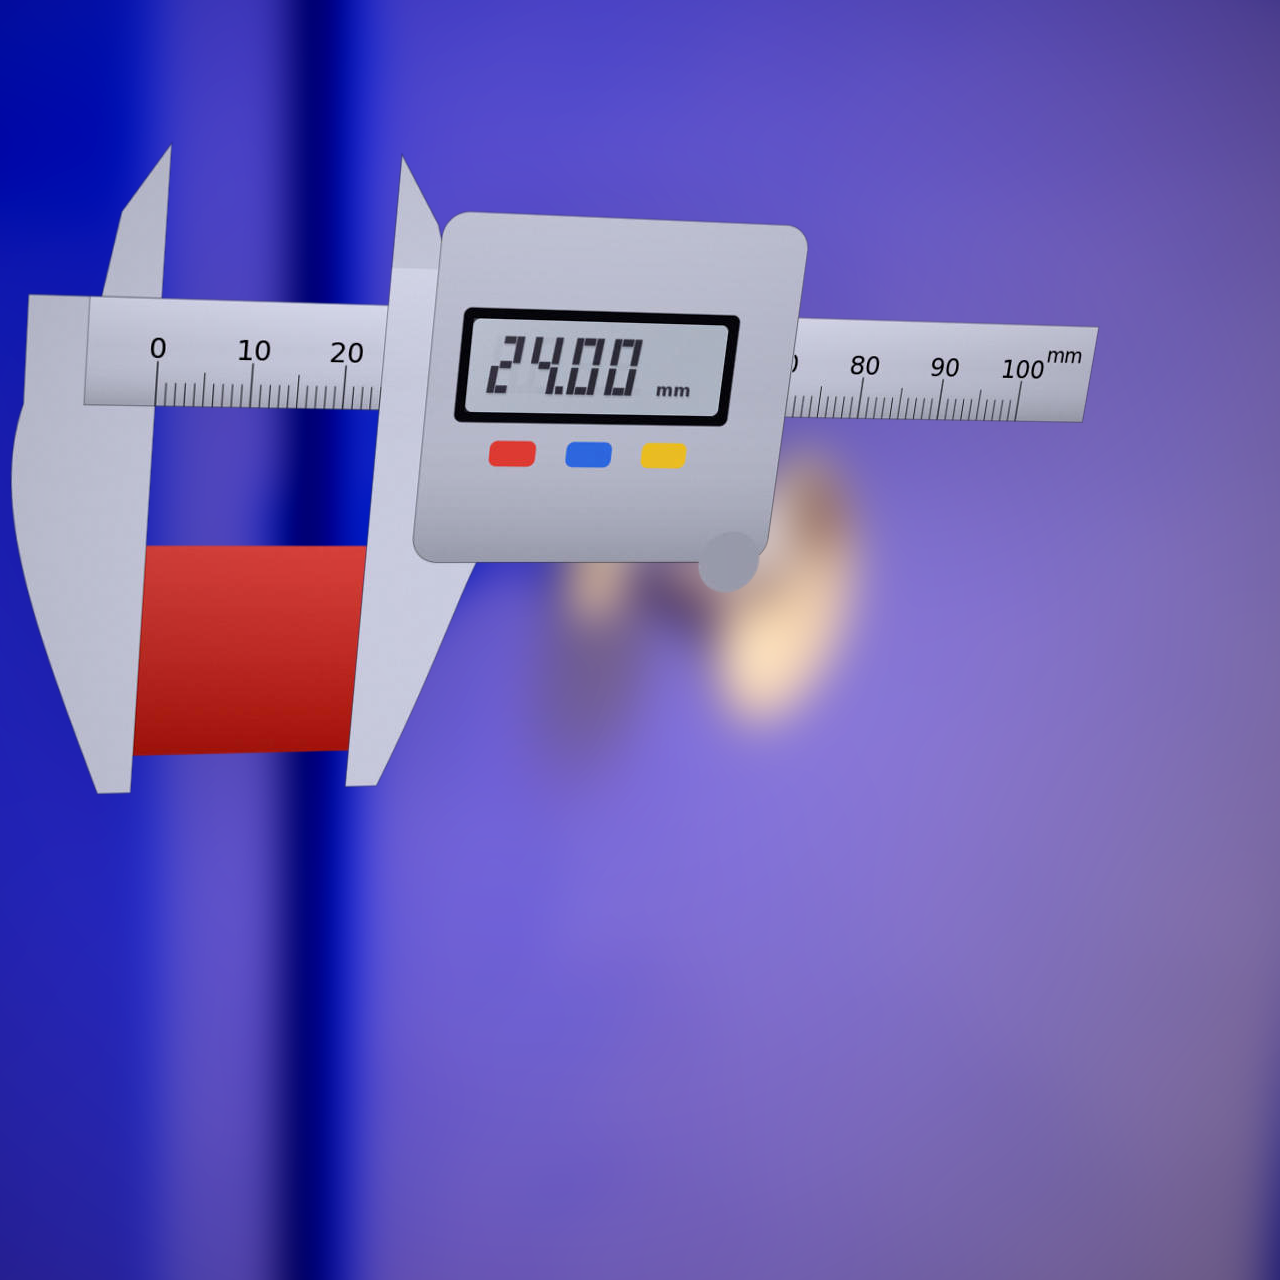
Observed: 24.00 mm
